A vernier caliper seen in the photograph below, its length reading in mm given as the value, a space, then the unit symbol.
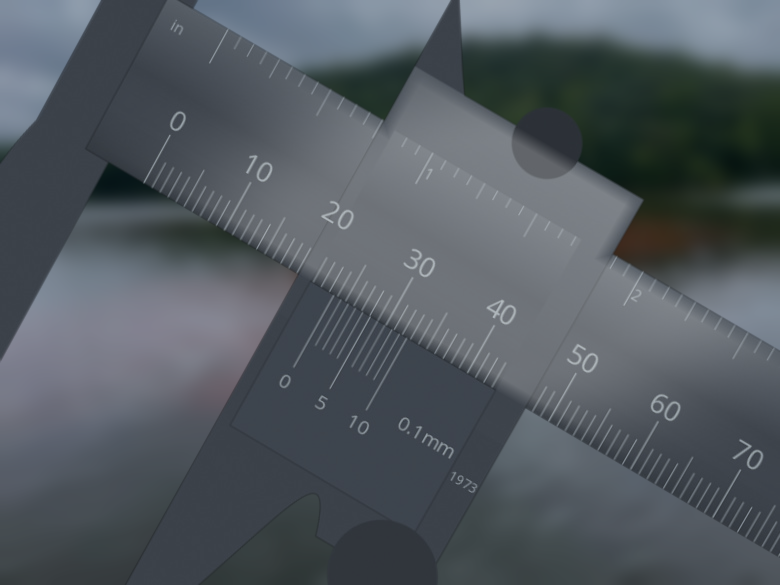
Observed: 23.6 mm
